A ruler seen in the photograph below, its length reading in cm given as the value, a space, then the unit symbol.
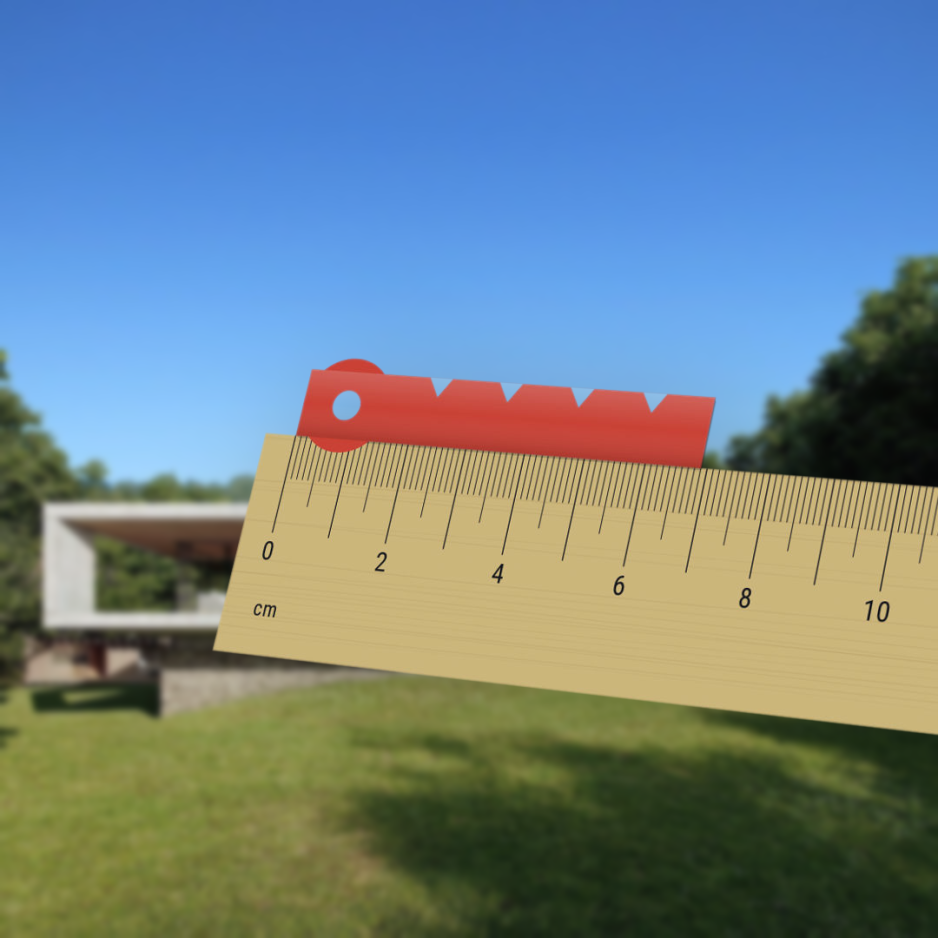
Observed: 6.9 cm
